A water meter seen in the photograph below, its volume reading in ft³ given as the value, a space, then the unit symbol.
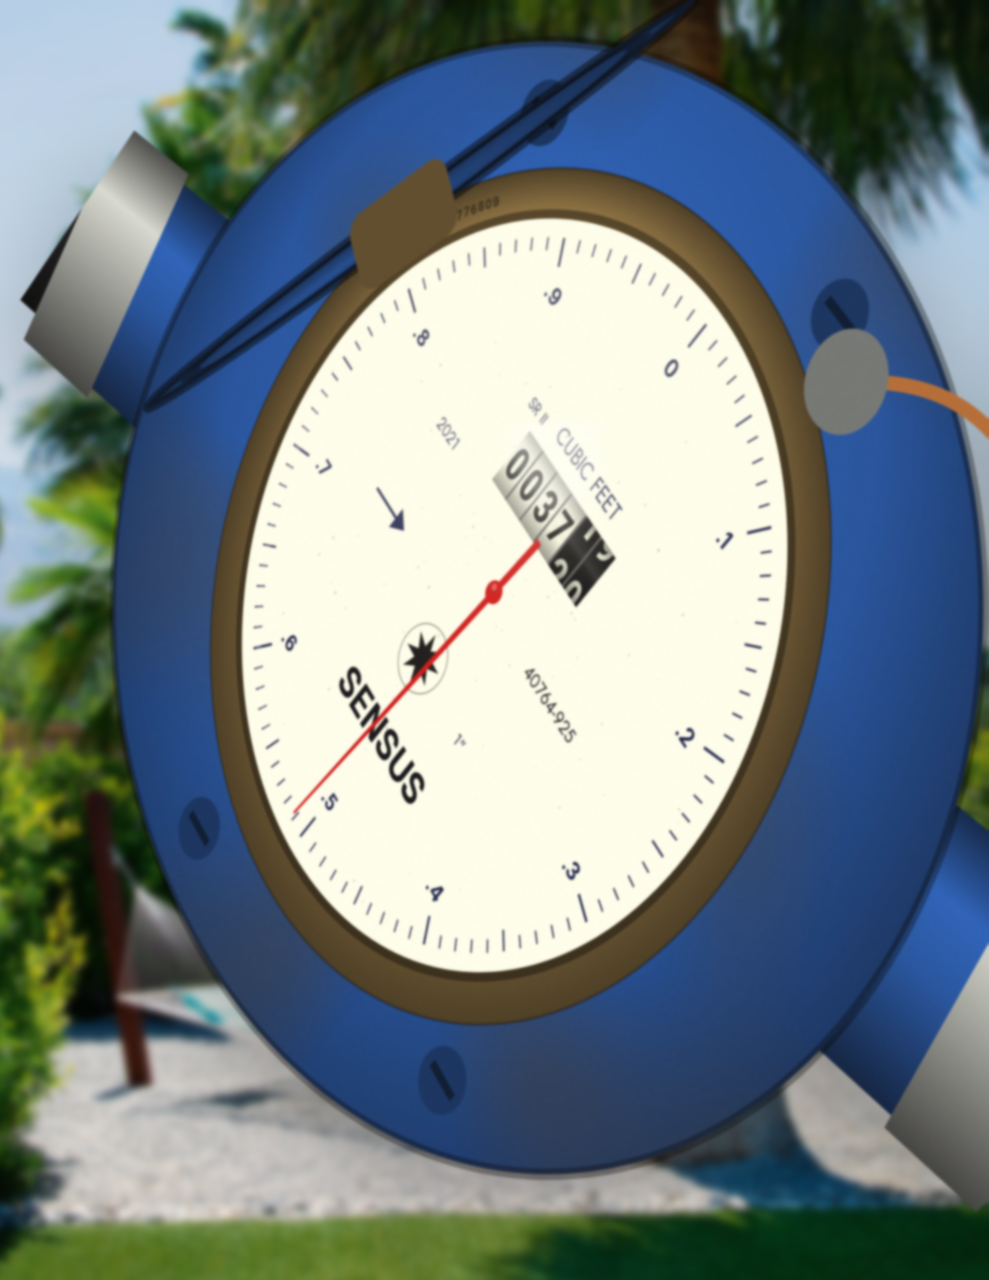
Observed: 3719.51 ft³
